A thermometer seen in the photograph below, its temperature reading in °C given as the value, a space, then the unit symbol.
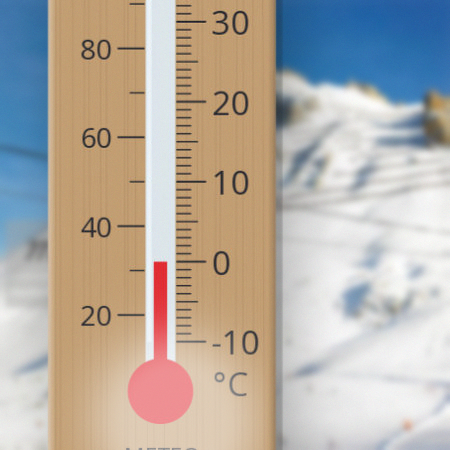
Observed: 0 °C
